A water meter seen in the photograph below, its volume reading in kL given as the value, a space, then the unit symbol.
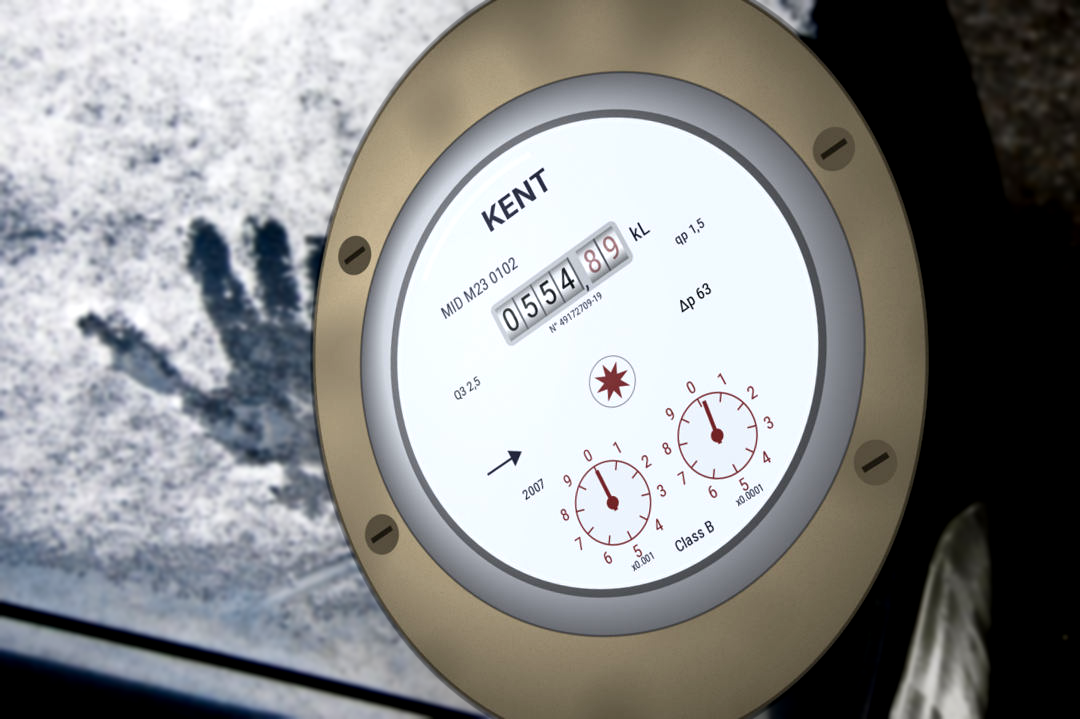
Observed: 554.8900 kL
